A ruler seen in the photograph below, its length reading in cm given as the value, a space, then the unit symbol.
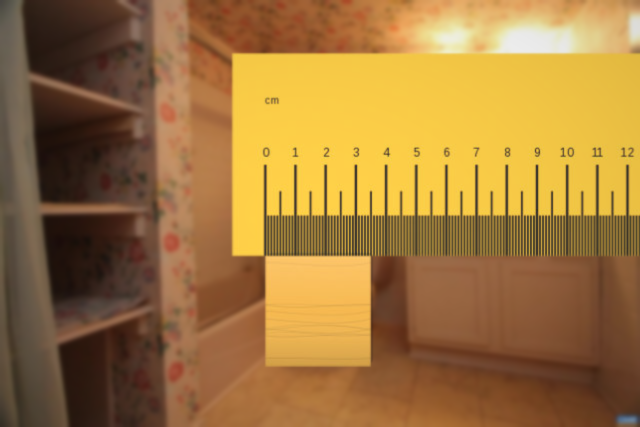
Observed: 3.5 cm
